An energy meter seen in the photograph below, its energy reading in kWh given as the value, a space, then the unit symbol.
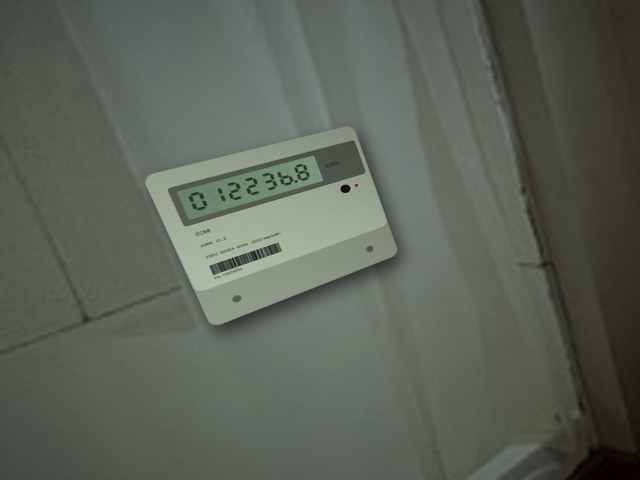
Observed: 12236.8 kWh
